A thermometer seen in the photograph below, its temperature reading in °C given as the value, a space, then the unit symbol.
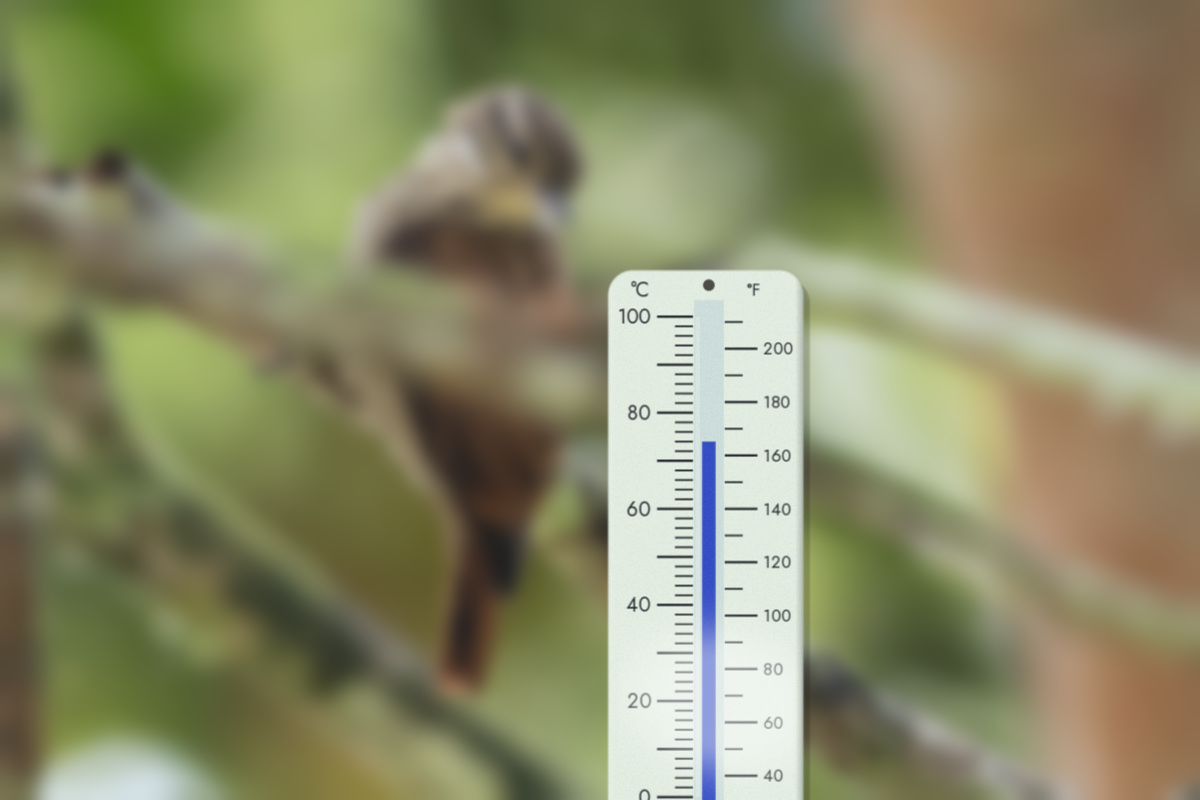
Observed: 74 °C
